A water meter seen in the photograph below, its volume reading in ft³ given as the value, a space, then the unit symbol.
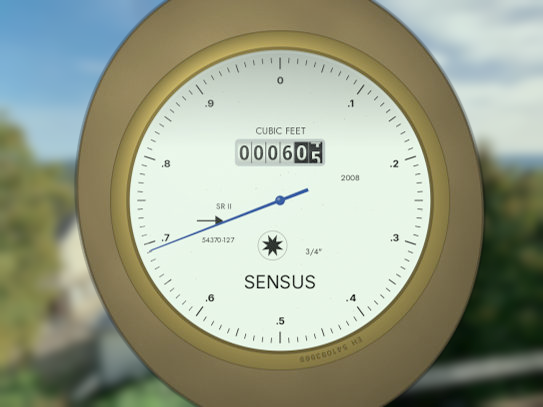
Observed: 604.69 ft³
